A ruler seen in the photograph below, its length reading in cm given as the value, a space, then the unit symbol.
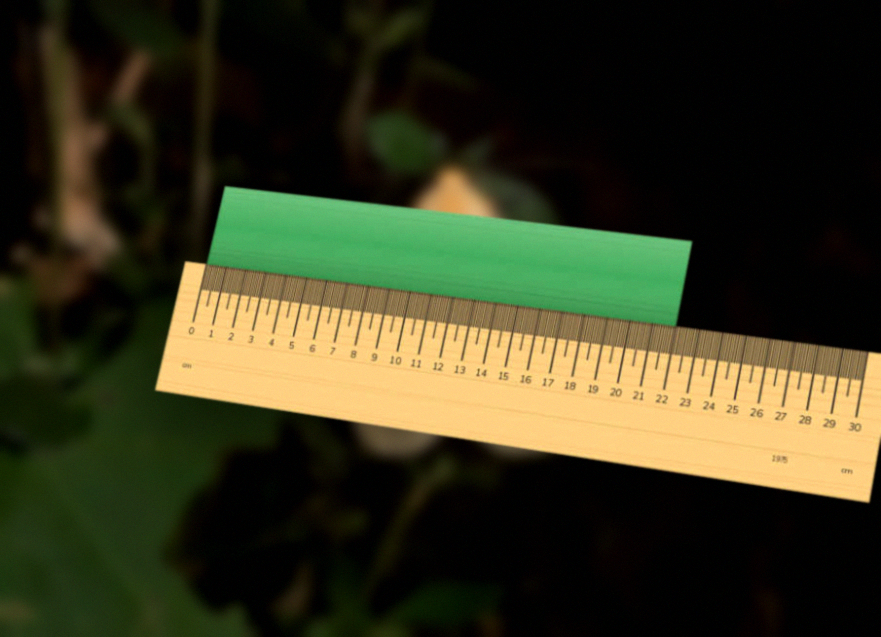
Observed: 22 cm
